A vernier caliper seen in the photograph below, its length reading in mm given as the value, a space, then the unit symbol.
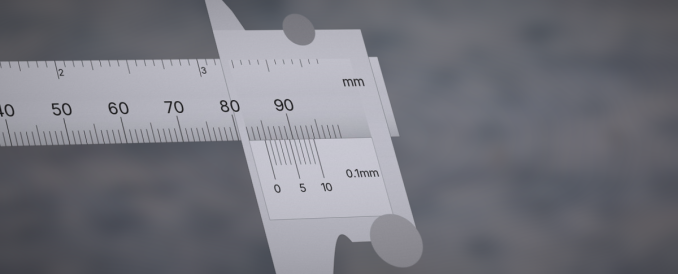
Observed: 84.8 mm
